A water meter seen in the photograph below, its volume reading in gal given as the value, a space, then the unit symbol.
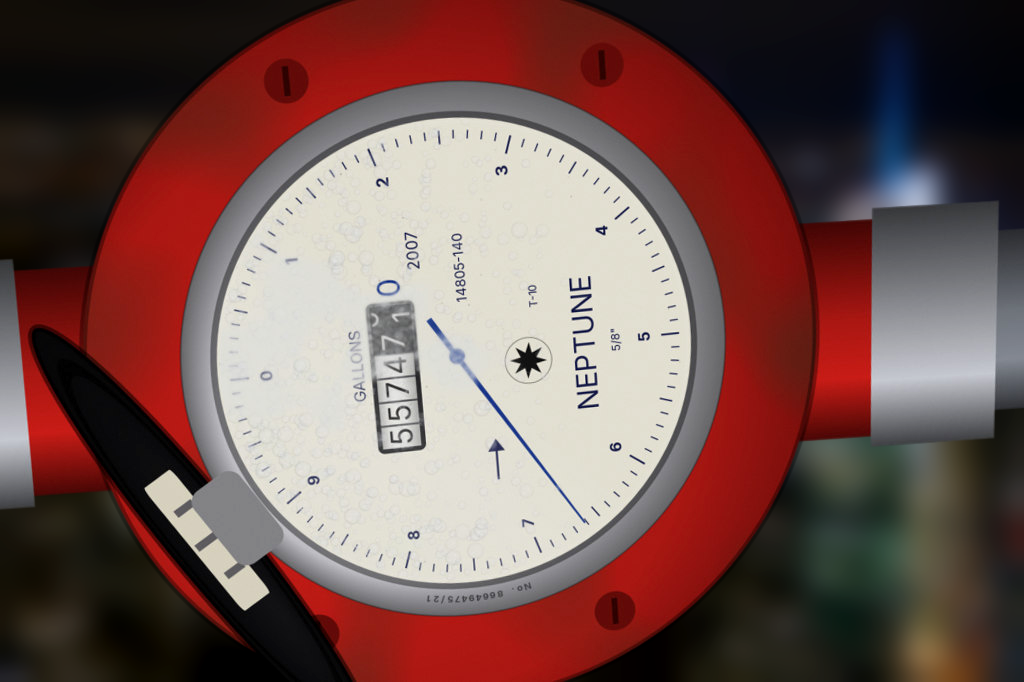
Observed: 5574706.6 gal
